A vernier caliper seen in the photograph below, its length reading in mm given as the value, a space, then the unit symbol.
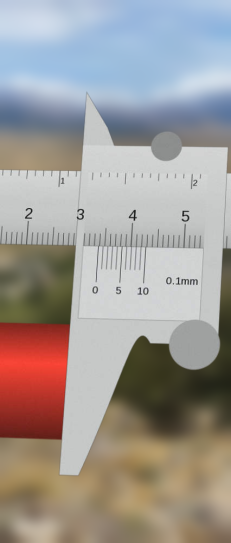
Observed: 33.8 mm
